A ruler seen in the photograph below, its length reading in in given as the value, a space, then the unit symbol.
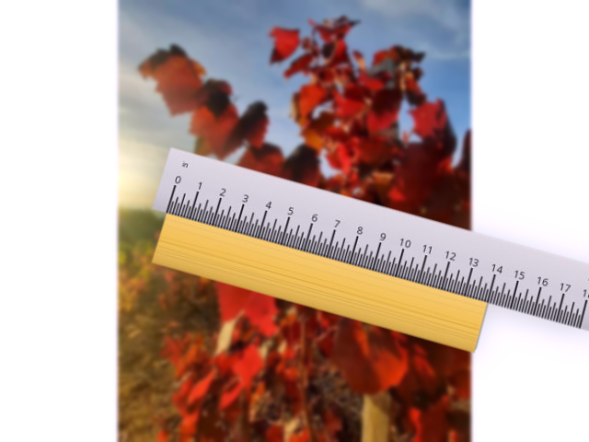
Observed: 14 in
